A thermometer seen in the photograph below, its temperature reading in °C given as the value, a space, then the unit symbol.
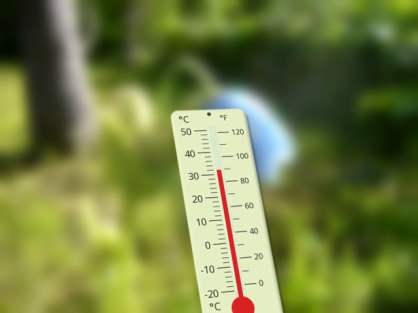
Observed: 32 °C
